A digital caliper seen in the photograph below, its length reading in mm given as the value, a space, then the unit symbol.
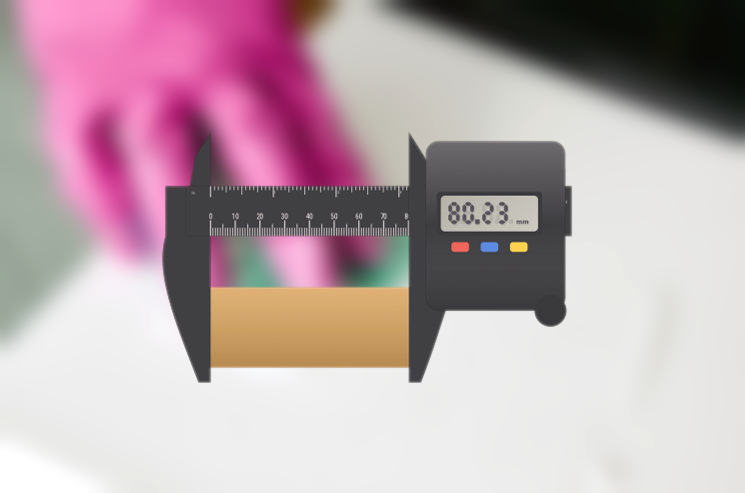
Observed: 80.23 mm
